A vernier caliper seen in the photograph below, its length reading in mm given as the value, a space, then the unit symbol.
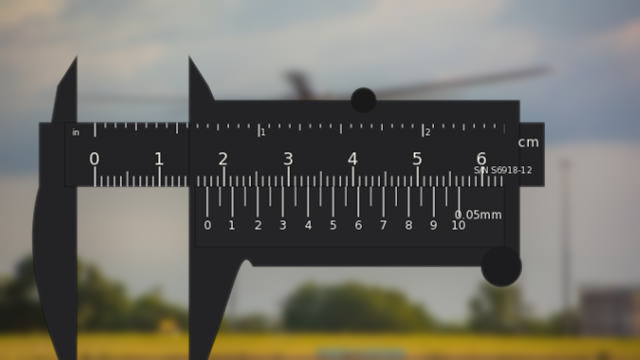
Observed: 17.4 mm
